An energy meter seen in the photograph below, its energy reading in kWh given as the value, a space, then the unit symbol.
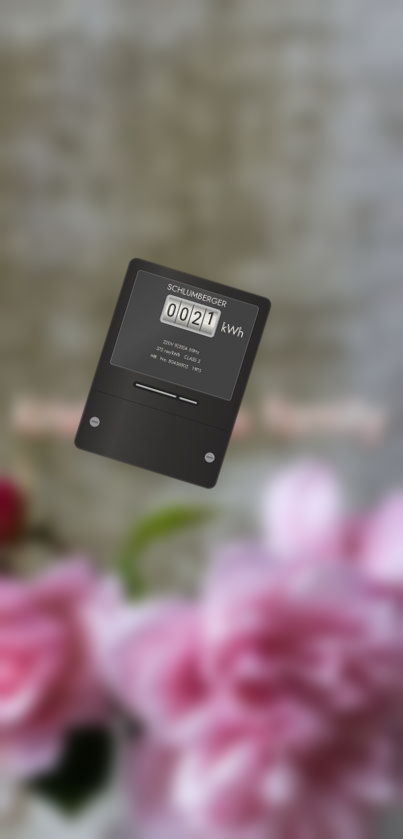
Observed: 21 kWh
